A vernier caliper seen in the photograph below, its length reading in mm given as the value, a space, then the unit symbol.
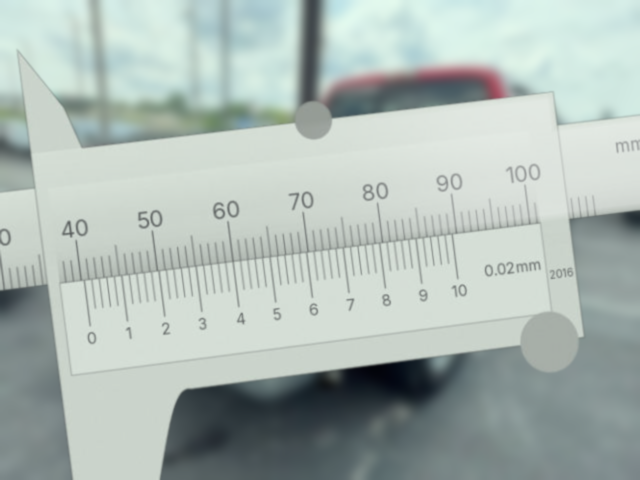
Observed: 40.4 mm
